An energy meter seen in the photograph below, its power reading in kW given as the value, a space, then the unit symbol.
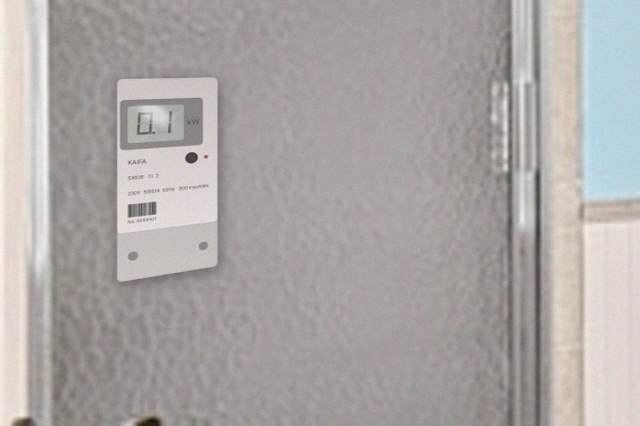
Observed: 0.1 kW
